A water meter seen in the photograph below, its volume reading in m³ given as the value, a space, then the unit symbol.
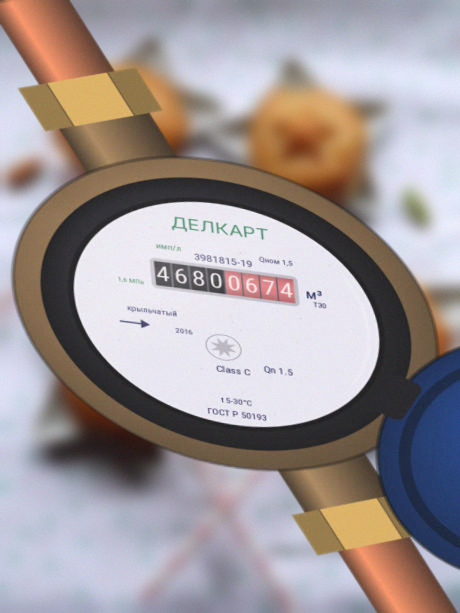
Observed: 4680.0674 m³
